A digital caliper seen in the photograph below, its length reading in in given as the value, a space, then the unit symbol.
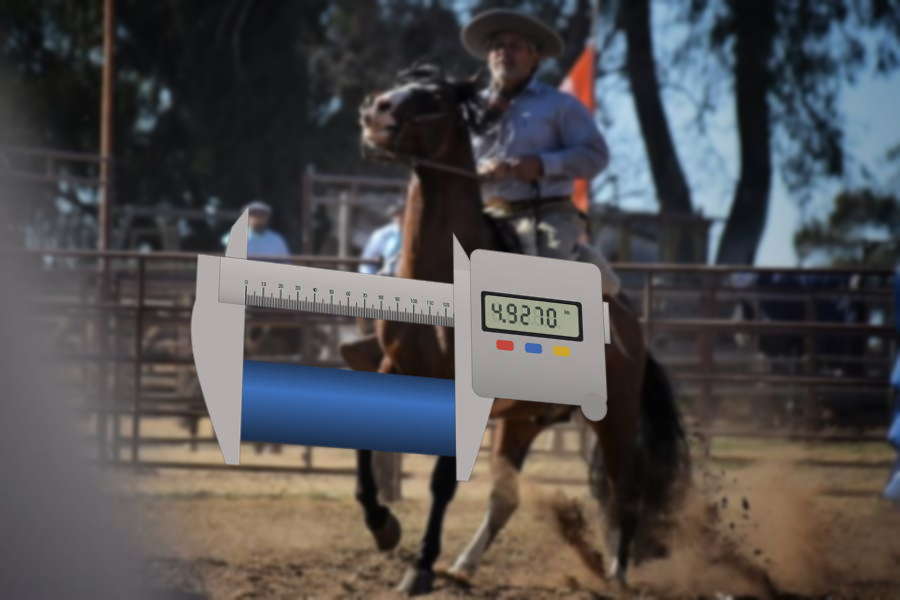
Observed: 4.9270 in
